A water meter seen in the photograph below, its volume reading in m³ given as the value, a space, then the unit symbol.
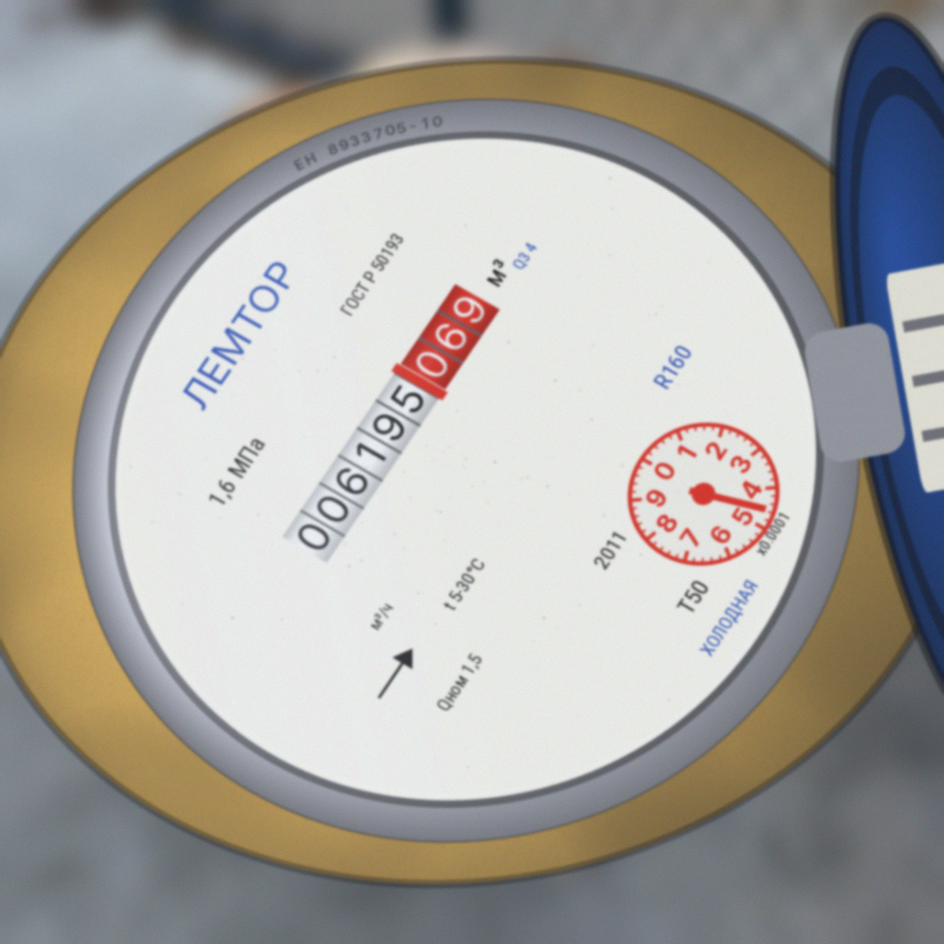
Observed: 6195.0694 m³
